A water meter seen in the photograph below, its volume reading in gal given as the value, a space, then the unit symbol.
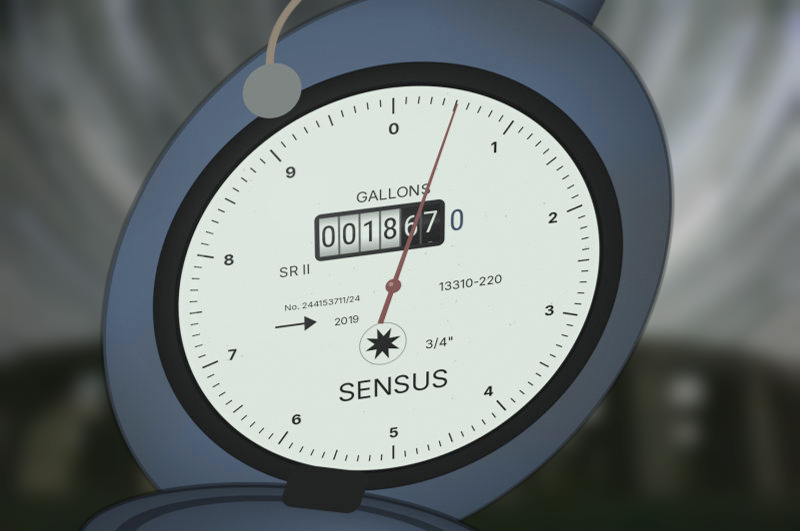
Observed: 18670.5 gal
